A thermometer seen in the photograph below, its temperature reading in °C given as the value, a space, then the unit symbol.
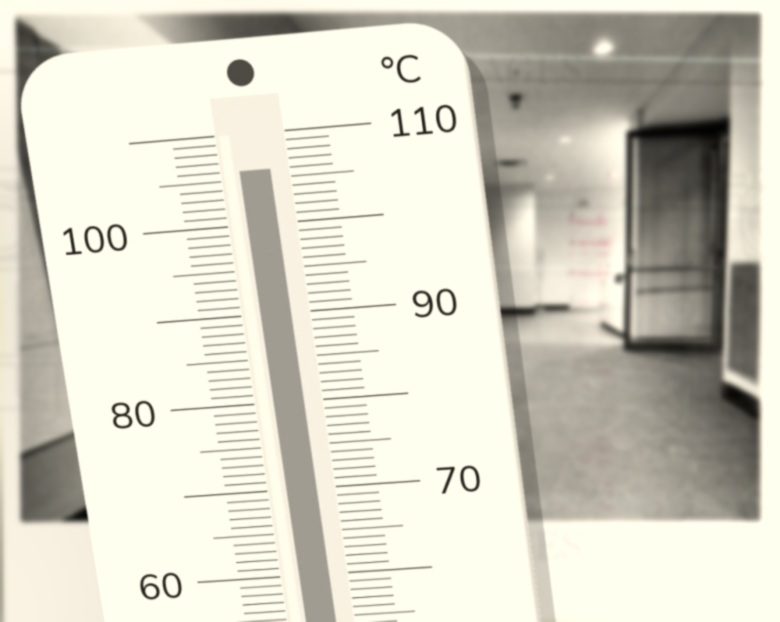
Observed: 106 °C
